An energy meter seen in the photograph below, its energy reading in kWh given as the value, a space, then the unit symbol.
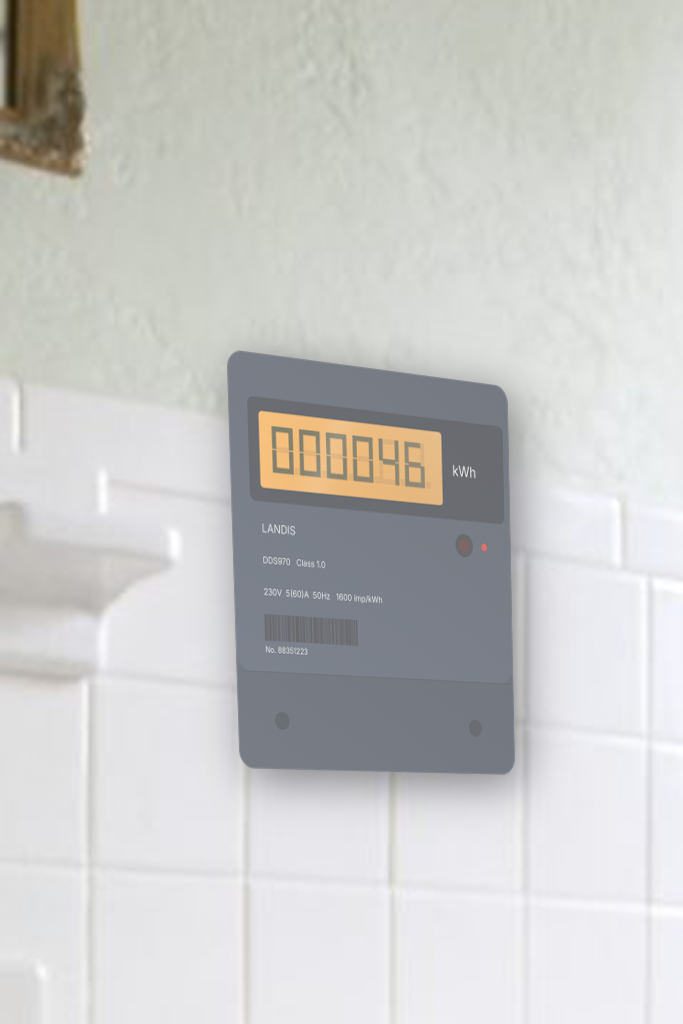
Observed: 46 kWh
